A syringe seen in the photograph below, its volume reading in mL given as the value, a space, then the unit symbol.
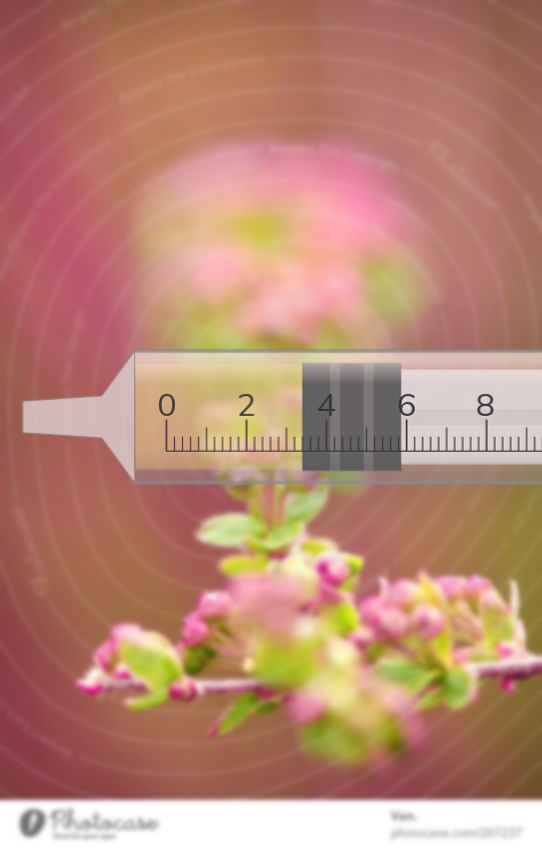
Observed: 3.4 mL
